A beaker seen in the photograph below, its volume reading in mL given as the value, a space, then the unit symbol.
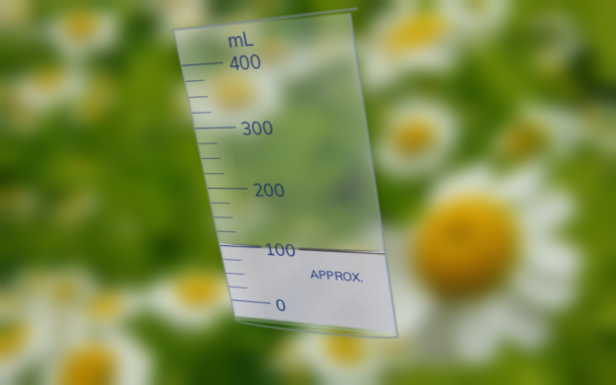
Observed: 100 mL
